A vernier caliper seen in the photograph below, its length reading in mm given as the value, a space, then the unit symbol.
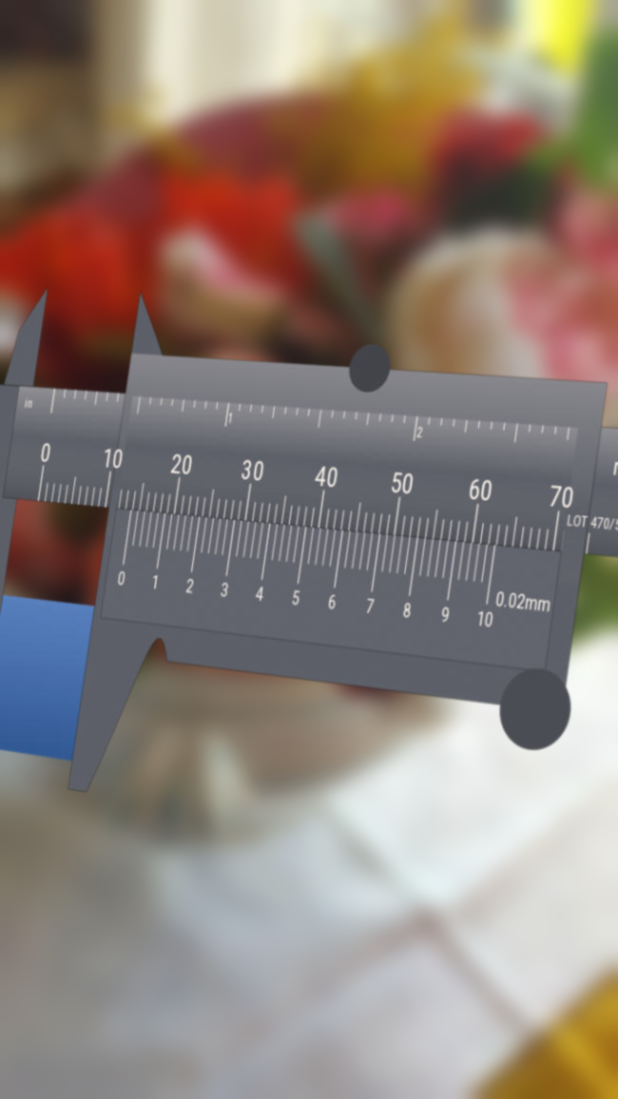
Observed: 13.8 mm
